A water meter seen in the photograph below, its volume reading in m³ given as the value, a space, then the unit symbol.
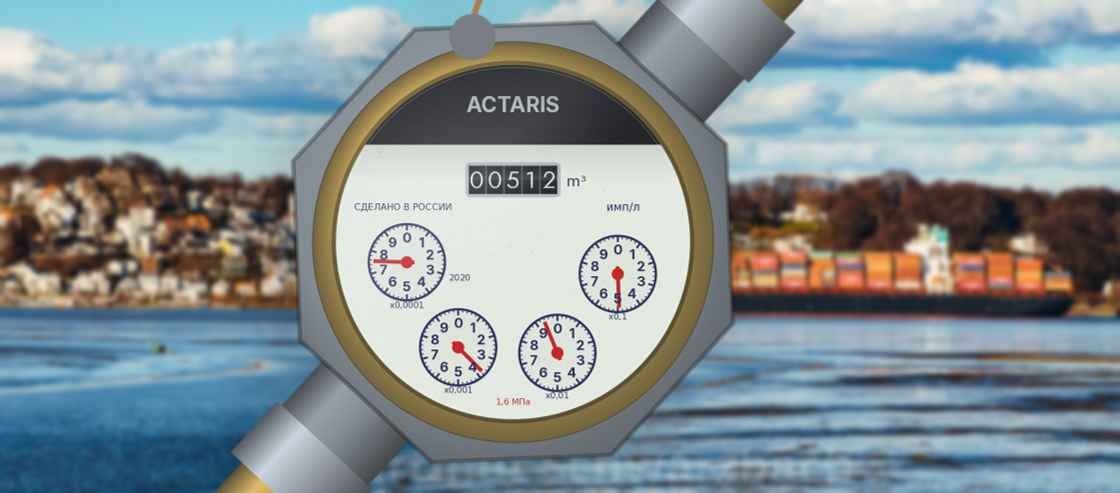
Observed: 512.4937 m³
